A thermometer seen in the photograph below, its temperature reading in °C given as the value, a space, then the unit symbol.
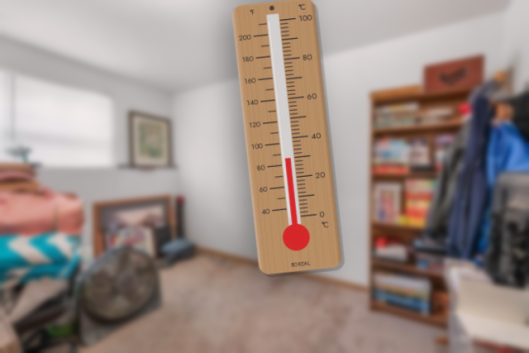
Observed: 30 °C
